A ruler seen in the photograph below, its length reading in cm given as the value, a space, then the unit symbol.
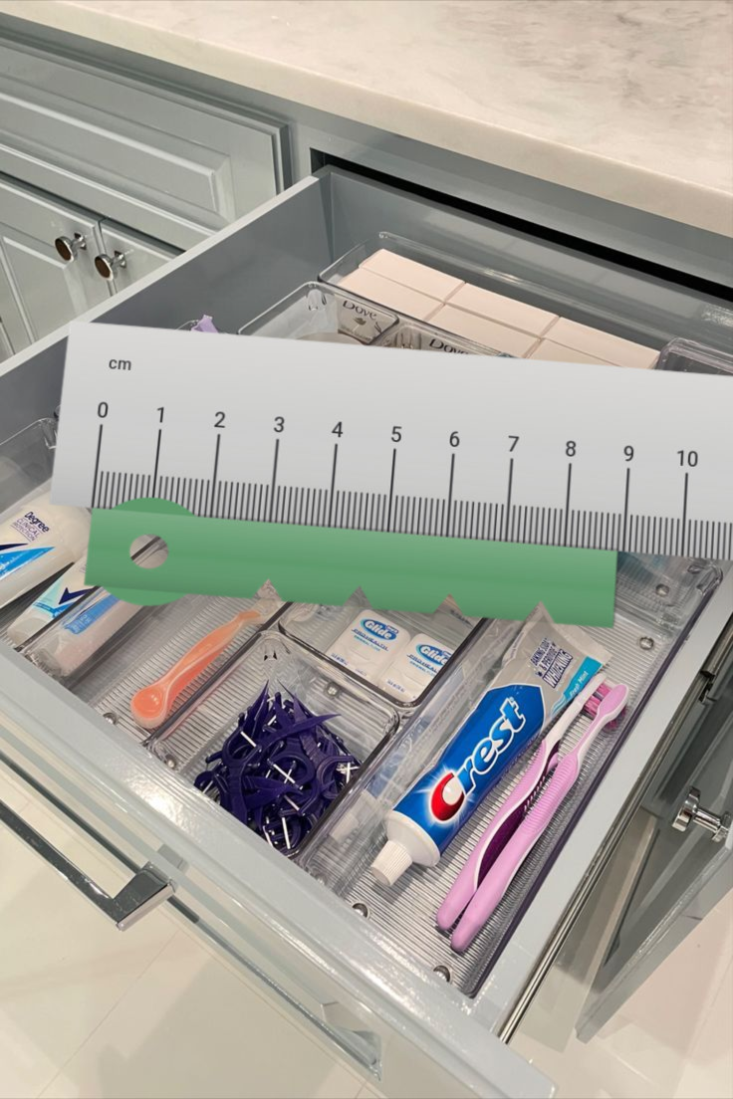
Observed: 8.9 cm
